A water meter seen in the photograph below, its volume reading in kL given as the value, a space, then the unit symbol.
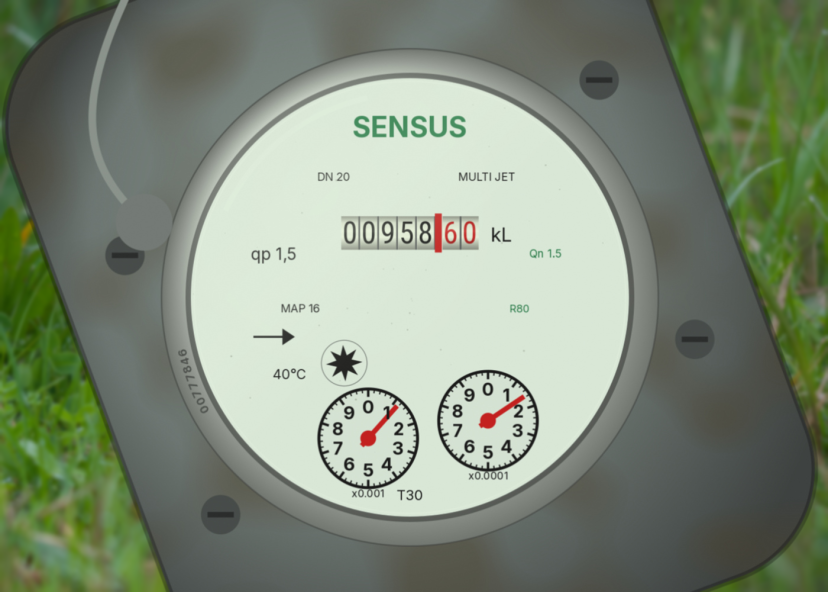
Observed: 958.6011 kL
